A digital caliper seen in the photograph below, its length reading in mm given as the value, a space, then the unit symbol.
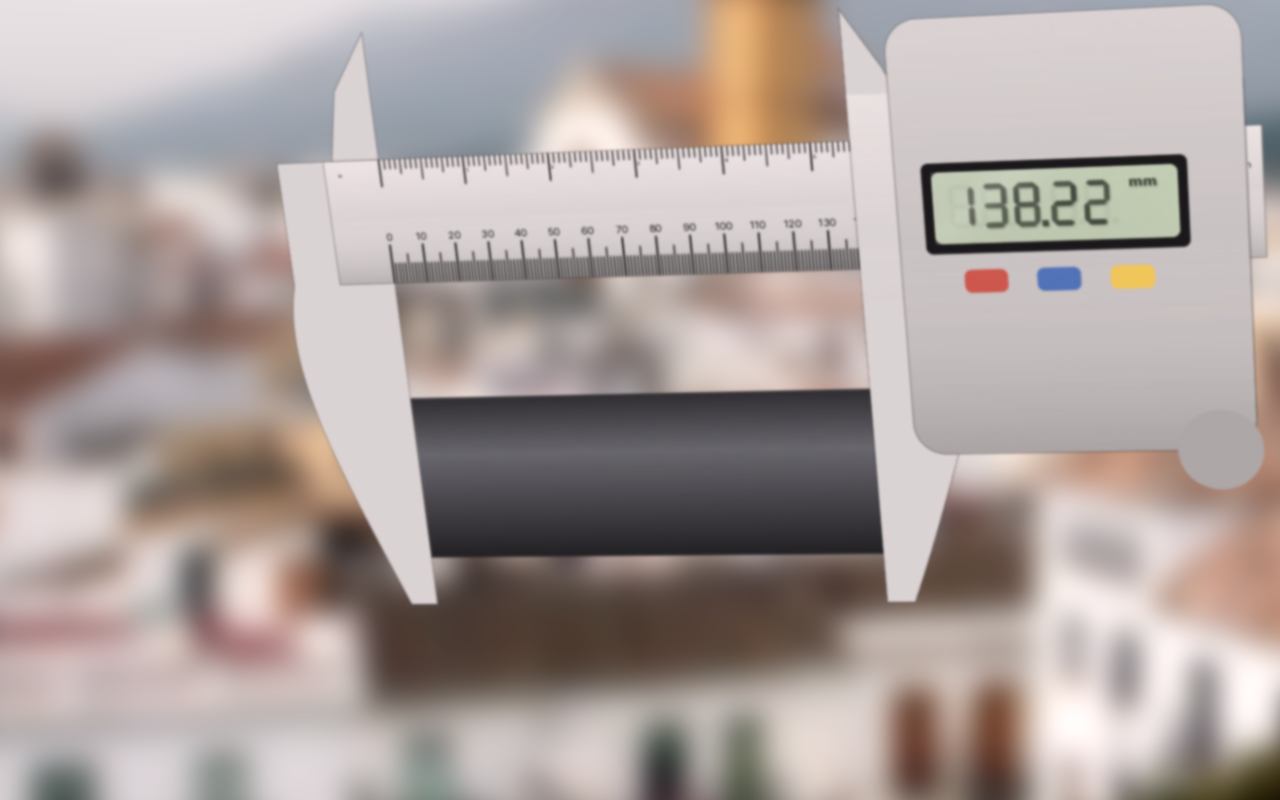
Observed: 138.22 mm
